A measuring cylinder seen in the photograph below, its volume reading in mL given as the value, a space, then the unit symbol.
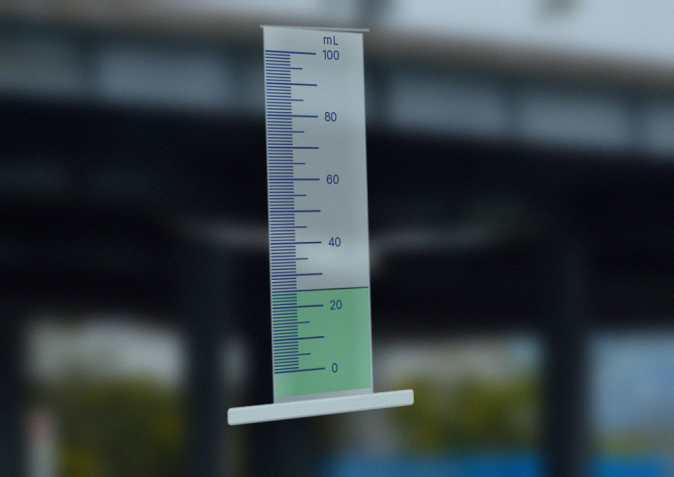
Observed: 25 mL
